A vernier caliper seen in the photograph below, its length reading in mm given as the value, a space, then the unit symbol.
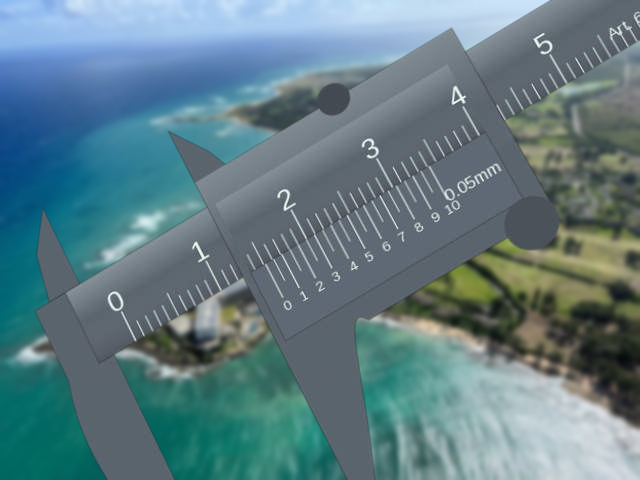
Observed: 15.2 mm
